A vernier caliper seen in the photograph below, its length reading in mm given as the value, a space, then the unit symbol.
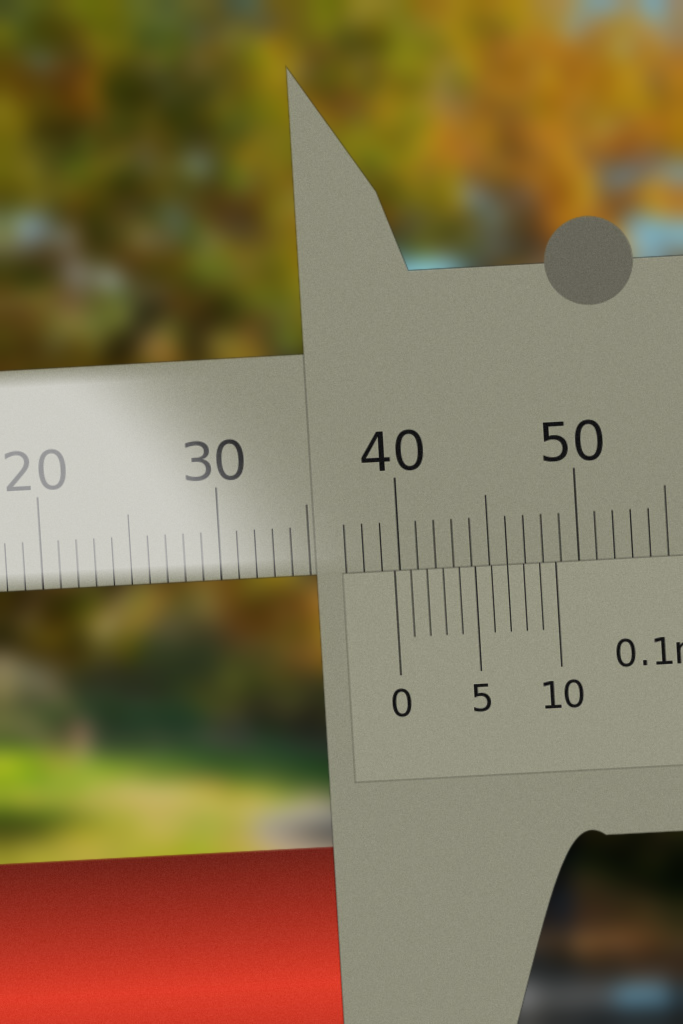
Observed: 39.7 mm
